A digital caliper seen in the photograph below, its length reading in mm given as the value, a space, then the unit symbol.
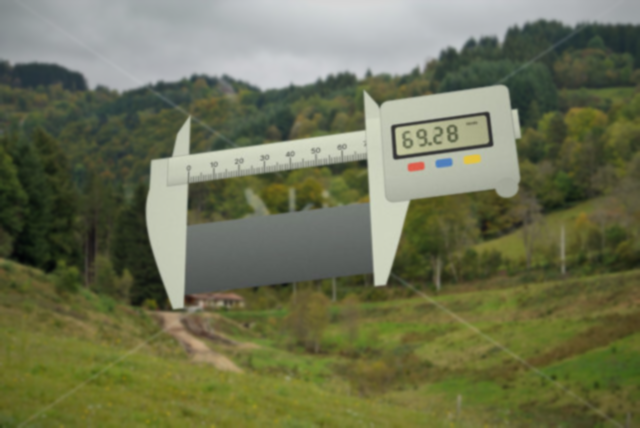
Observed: 69.28 mm
